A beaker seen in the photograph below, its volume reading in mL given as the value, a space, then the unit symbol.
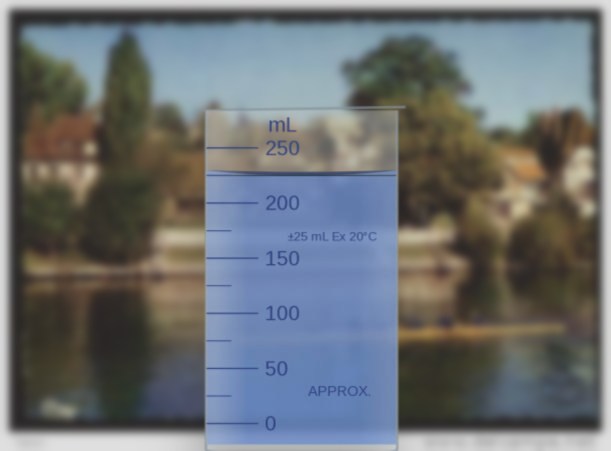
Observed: 225 mL
